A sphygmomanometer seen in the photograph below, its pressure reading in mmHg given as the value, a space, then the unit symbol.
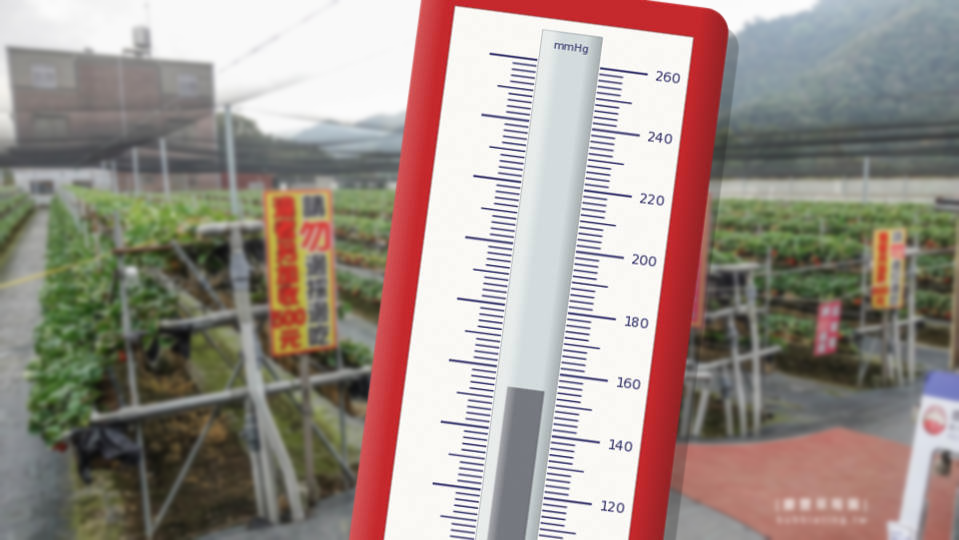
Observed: 154 mmHg
